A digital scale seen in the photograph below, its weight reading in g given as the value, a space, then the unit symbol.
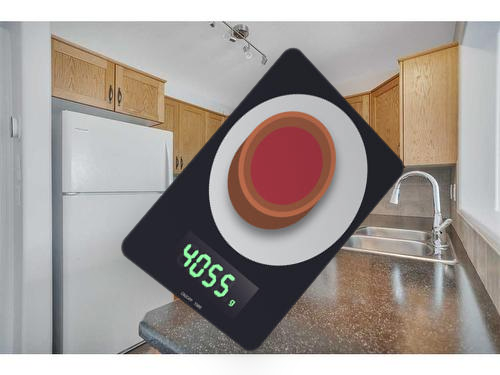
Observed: 4055 g
